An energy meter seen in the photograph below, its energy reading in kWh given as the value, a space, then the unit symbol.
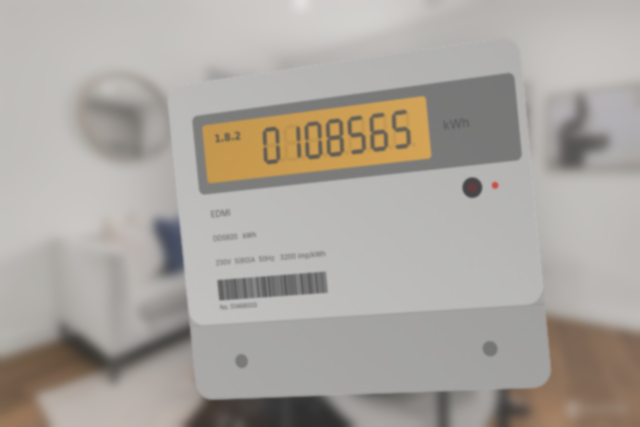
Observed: 108565 kWh
